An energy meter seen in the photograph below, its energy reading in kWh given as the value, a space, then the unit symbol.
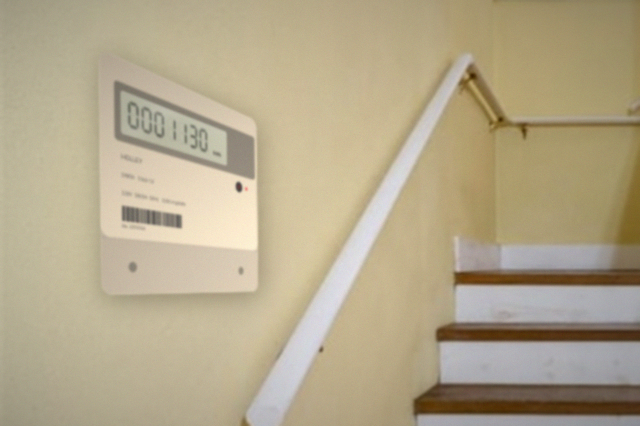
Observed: 1130 kWh
